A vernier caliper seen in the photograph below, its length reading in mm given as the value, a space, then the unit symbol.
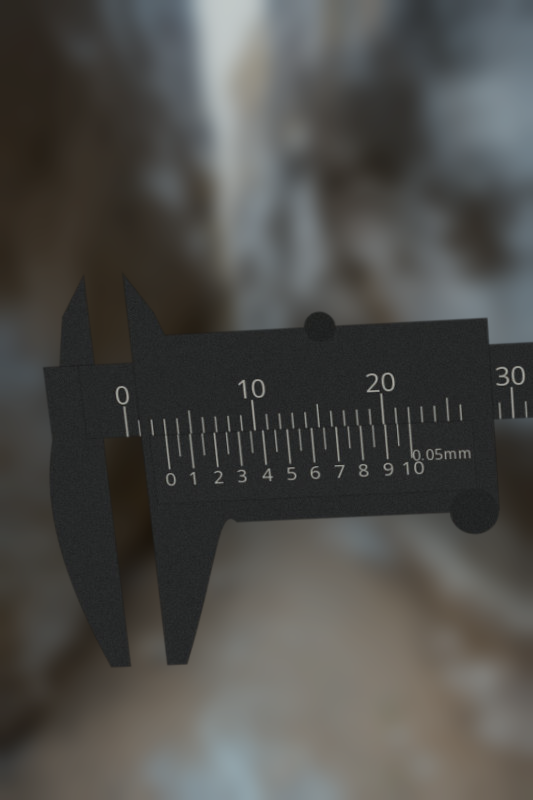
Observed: 3.0 mm
